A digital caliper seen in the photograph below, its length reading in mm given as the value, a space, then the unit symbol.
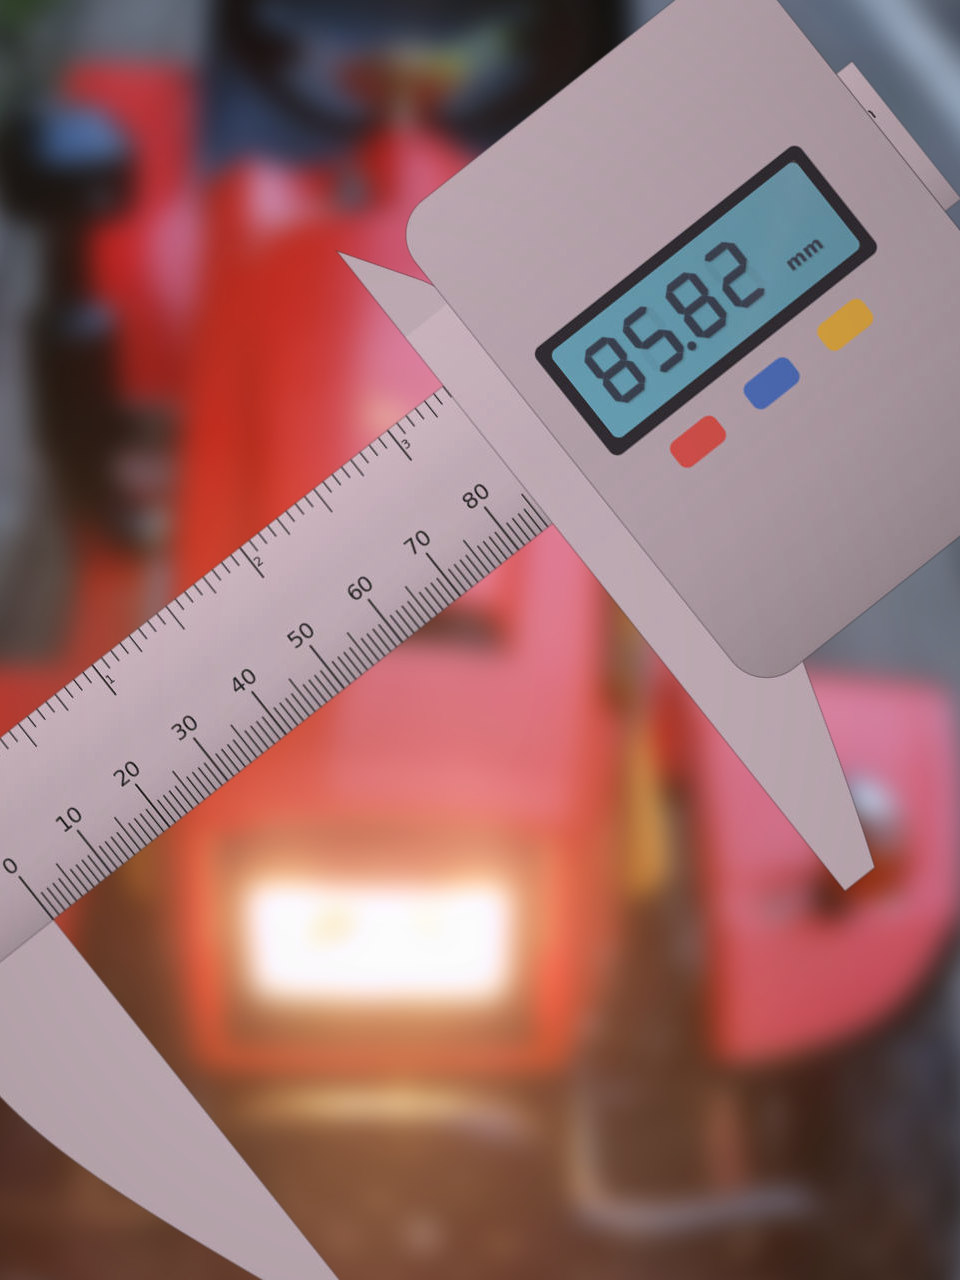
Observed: 85.82 mm
